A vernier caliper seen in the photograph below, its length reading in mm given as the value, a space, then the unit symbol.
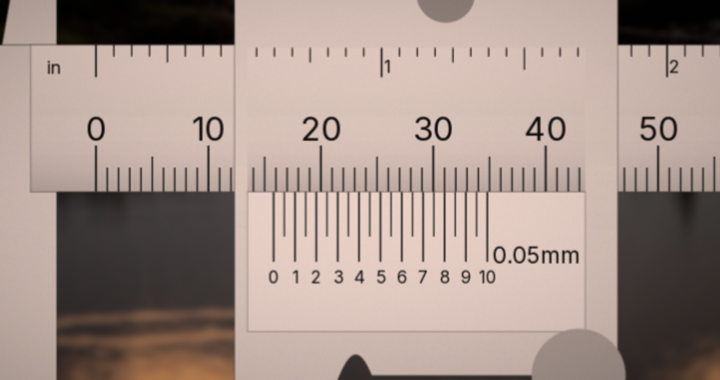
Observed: 15.8 mm
